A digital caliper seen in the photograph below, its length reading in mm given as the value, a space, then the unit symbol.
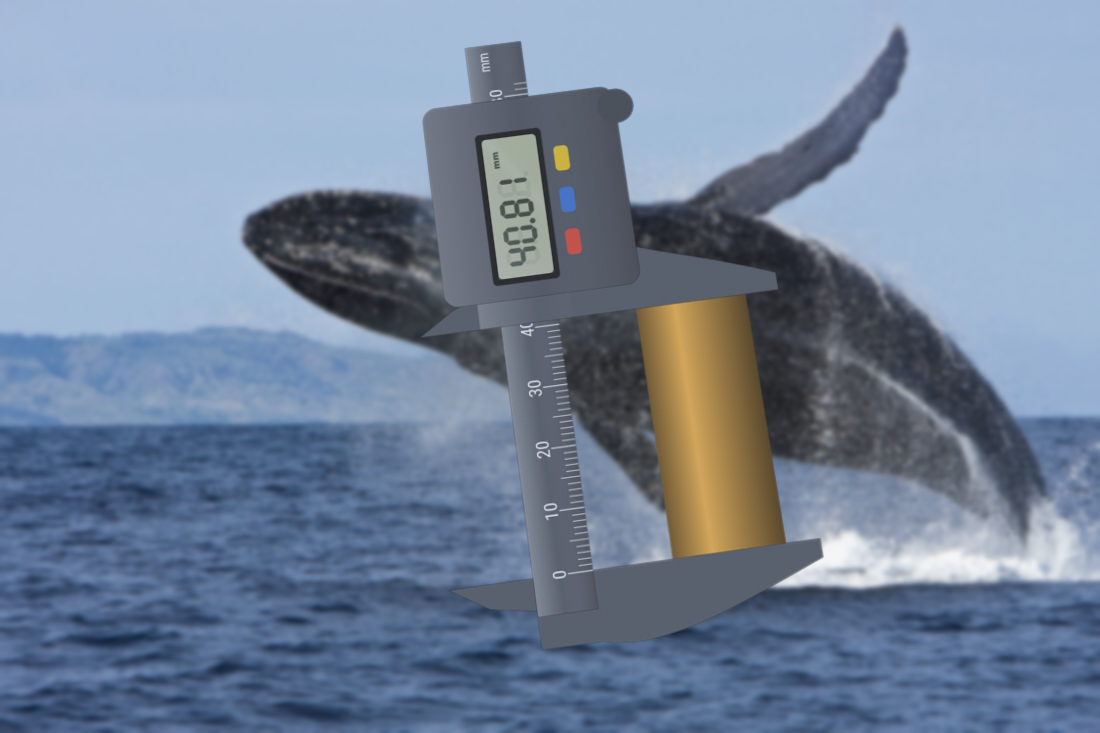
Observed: 40.81 mm
